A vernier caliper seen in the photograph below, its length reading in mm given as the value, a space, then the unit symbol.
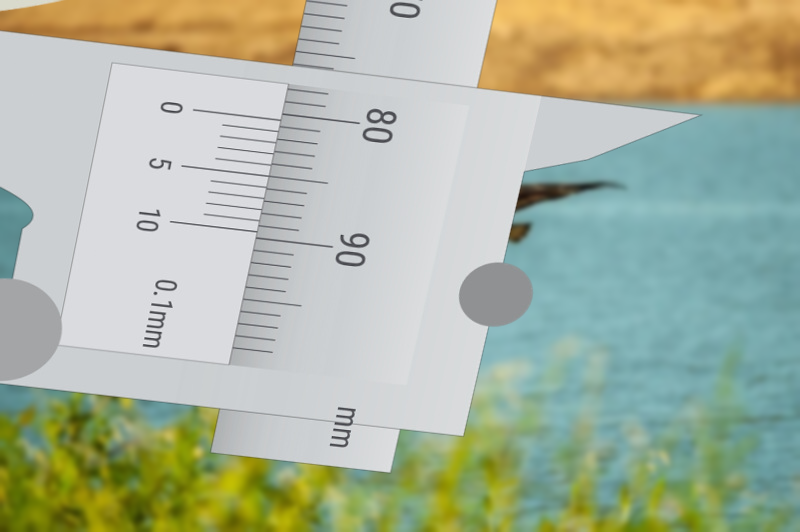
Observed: 80.5 mm
